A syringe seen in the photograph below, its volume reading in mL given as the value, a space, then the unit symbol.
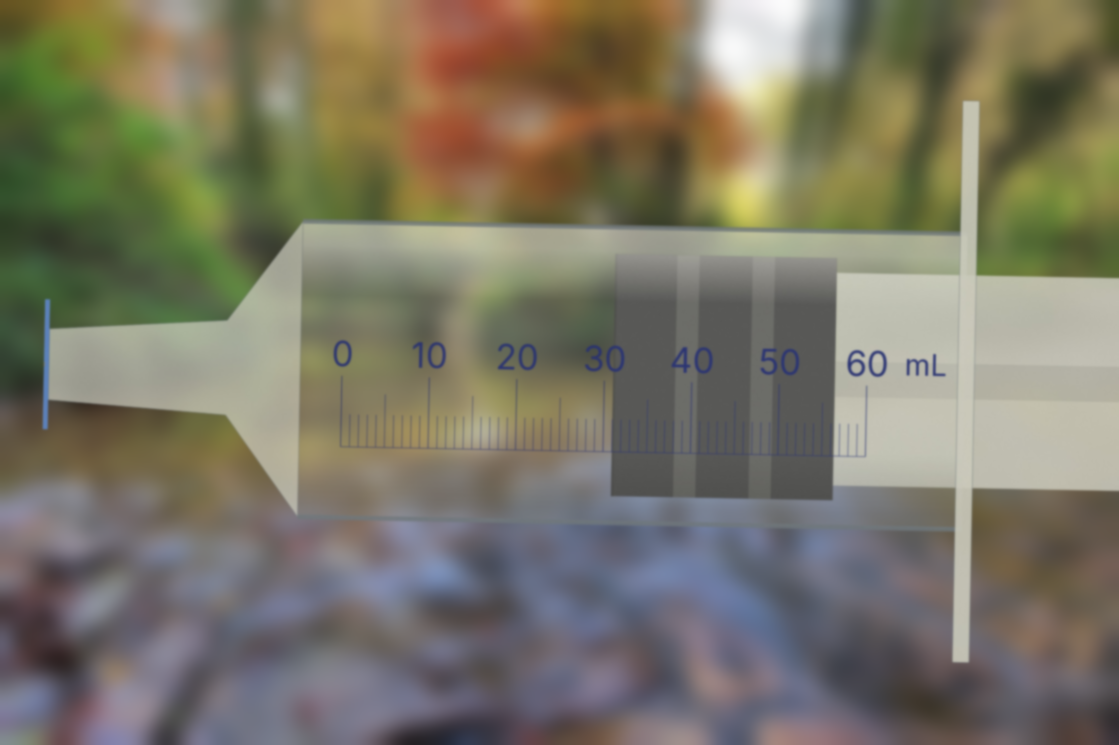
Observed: 31 mL
